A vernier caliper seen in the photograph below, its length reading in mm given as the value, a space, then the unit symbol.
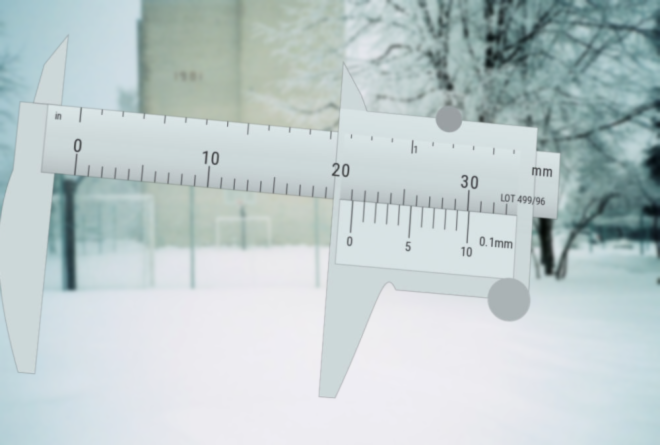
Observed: 21.1 mm
